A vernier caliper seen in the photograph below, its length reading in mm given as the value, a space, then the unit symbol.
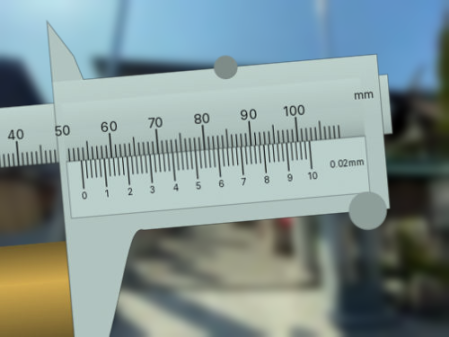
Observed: 53.5 mm
